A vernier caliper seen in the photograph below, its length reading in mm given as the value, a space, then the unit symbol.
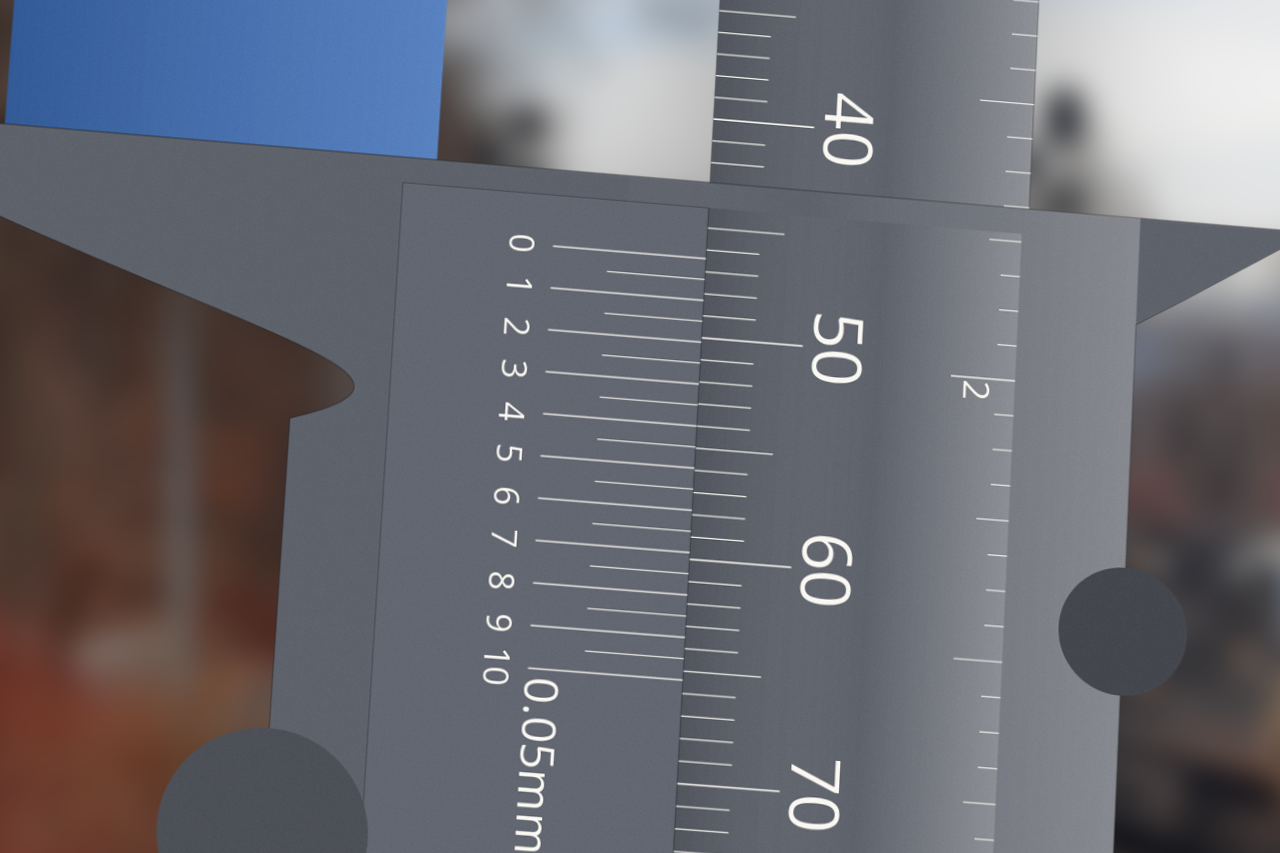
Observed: 46.4 mm
